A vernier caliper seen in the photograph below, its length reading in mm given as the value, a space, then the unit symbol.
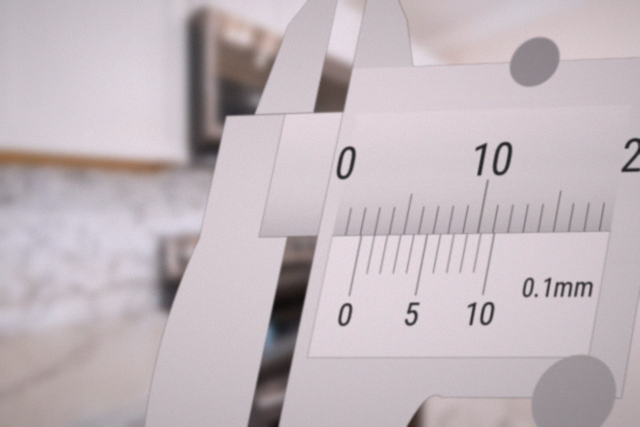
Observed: 2.1 mm
